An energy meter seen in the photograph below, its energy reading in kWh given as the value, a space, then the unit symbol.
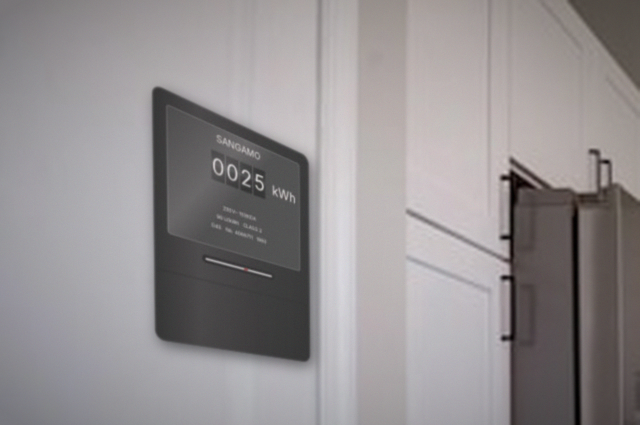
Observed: 25 kWh
